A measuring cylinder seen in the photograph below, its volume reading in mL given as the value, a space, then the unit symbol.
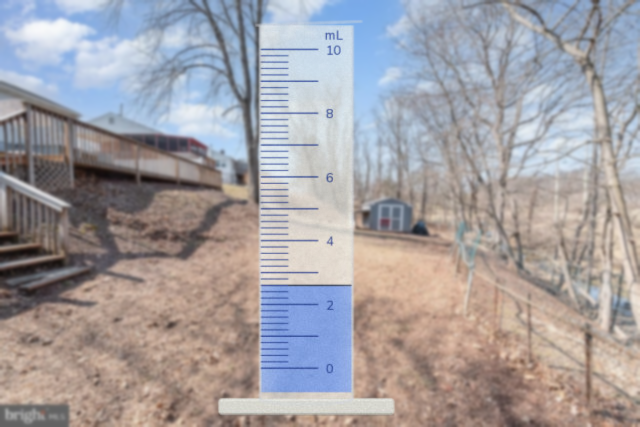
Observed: 2.6 mL
